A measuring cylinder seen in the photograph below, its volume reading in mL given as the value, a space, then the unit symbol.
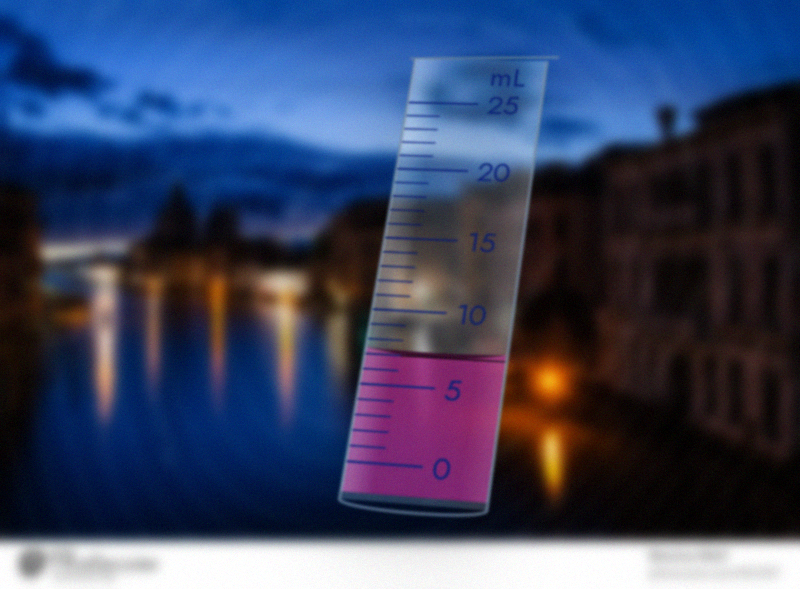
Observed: 7 mL
